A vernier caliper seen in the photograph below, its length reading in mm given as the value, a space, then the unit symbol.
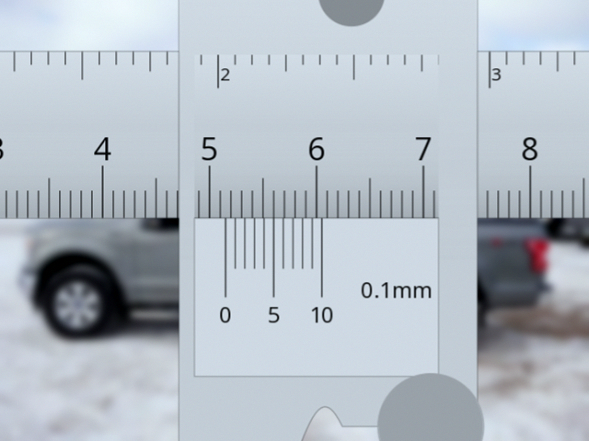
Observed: 51.5 mm
